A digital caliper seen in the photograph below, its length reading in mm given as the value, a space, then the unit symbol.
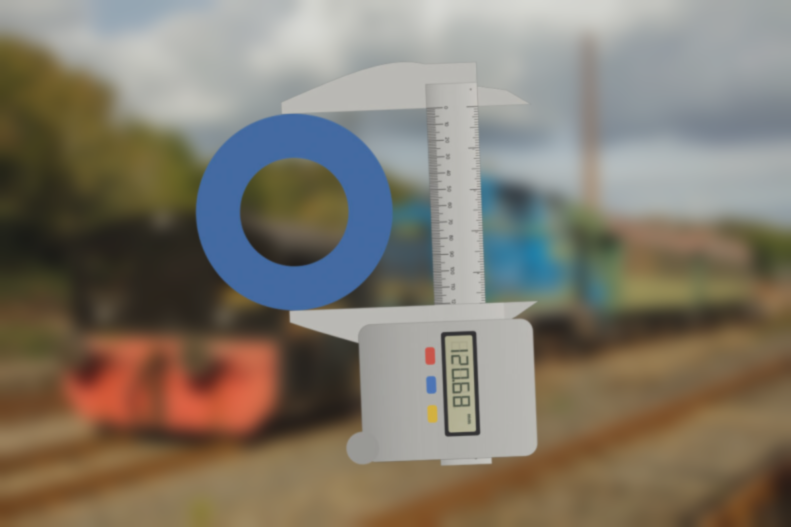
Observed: 120.68 mm
